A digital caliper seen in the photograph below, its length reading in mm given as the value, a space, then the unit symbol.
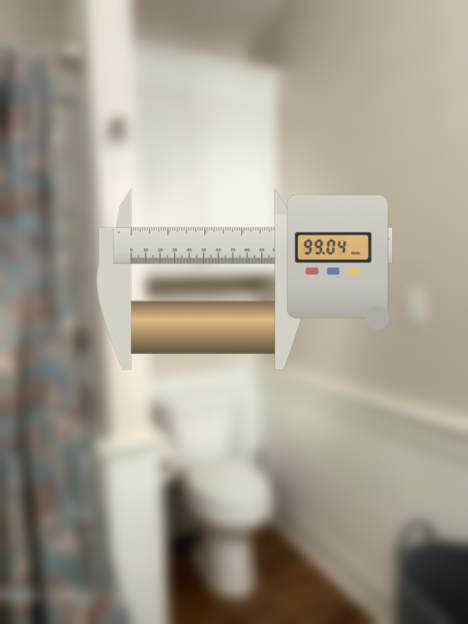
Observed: 99.04 mm
